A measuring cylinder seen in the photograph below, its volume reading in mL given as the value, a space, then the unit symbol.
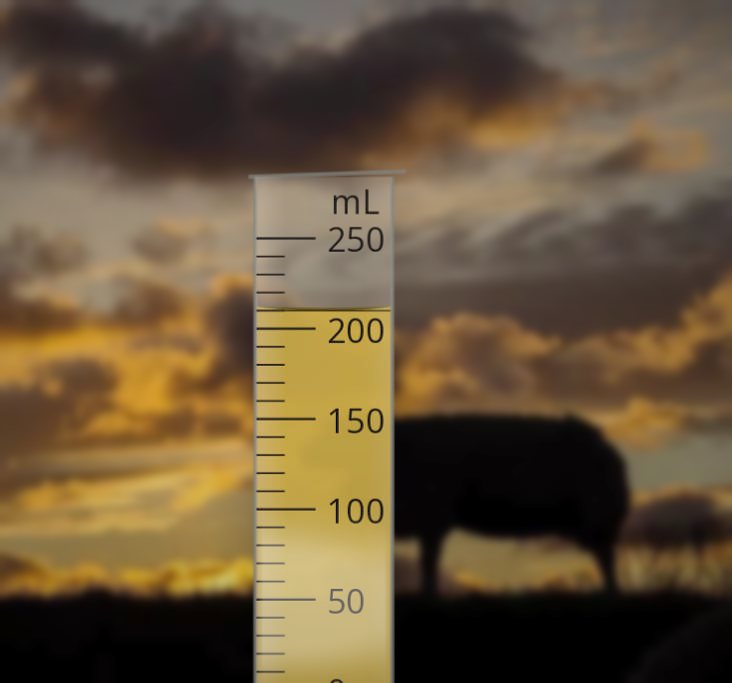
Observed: 210 mL
